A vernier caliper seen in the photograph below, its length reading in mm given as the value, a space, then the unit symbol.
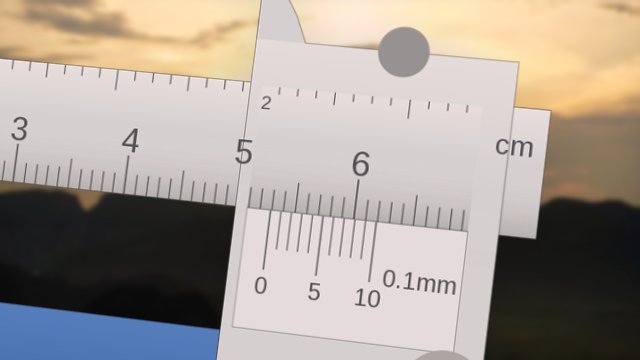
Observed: 52.9 mm
